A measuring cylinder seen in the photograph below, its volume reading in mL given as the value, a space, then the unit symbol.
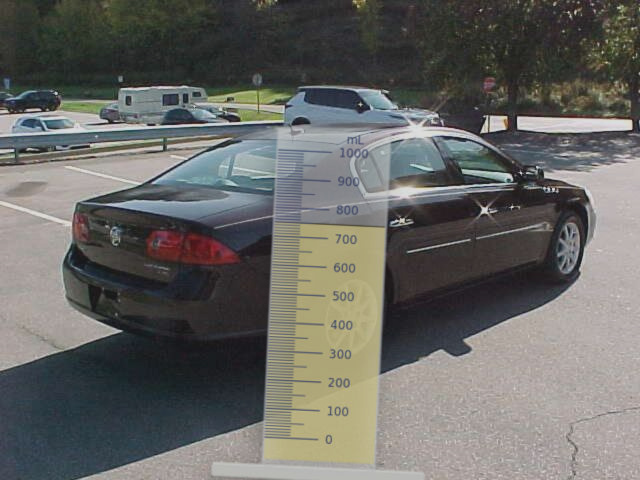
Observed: 750 mL
